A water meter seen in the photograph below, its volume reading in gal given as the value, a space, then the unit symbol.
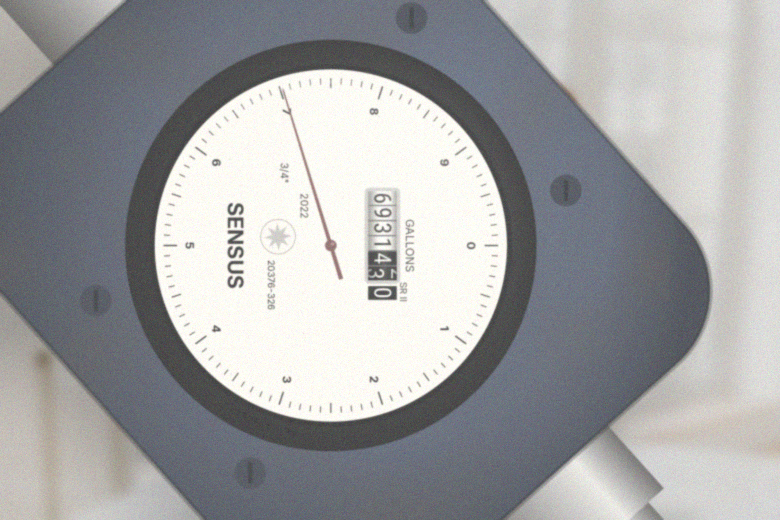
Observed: 6931427.0 gal
